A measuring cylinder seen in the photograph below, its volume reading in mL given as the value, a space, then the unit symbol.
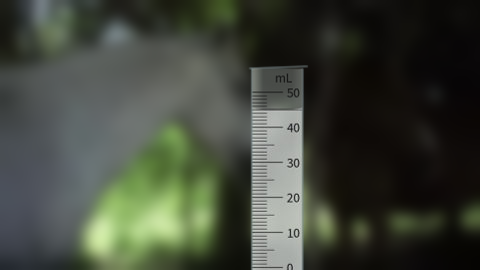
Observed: 45 mL
